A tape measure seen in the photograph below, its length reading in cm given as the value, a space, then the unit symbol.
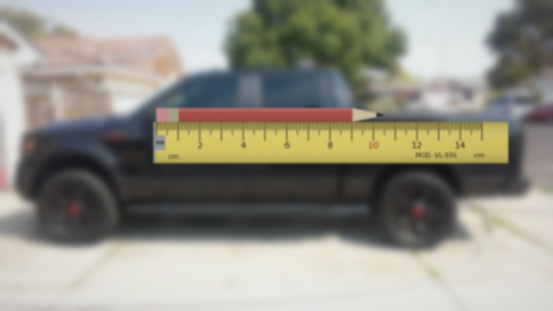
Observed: 10.5 cm
